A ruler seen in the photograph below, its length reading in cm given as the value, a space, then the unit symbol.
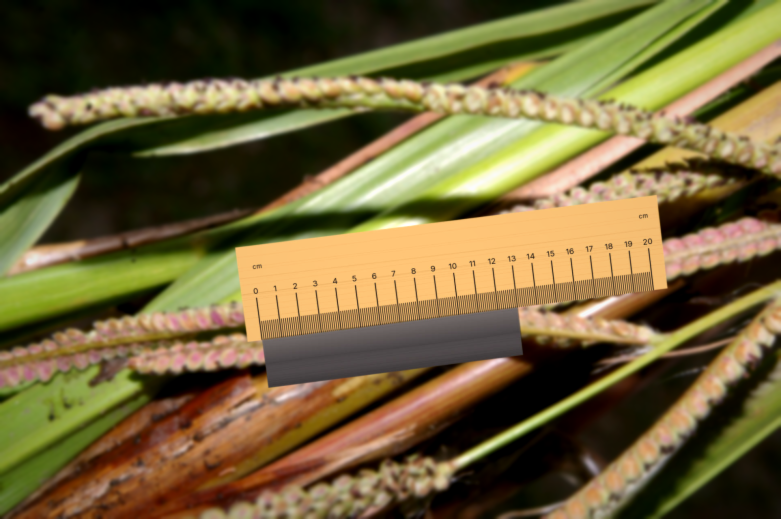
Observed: 13 cm
